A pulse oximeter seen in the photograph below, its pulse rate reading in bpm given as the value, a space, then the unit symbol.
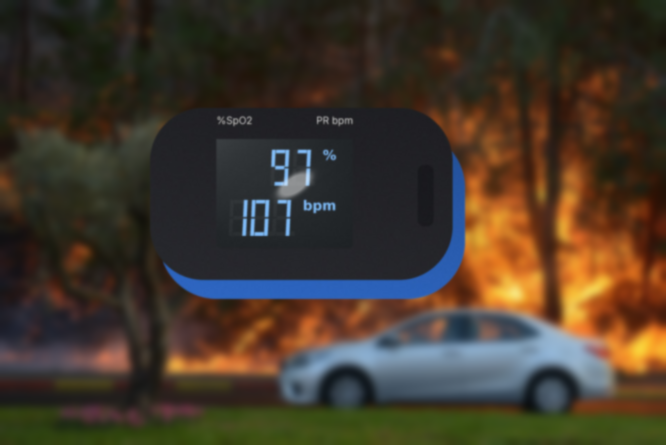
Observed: 107 bpm
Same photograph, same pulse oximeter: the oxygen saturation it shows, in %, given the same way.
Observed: 97 %
